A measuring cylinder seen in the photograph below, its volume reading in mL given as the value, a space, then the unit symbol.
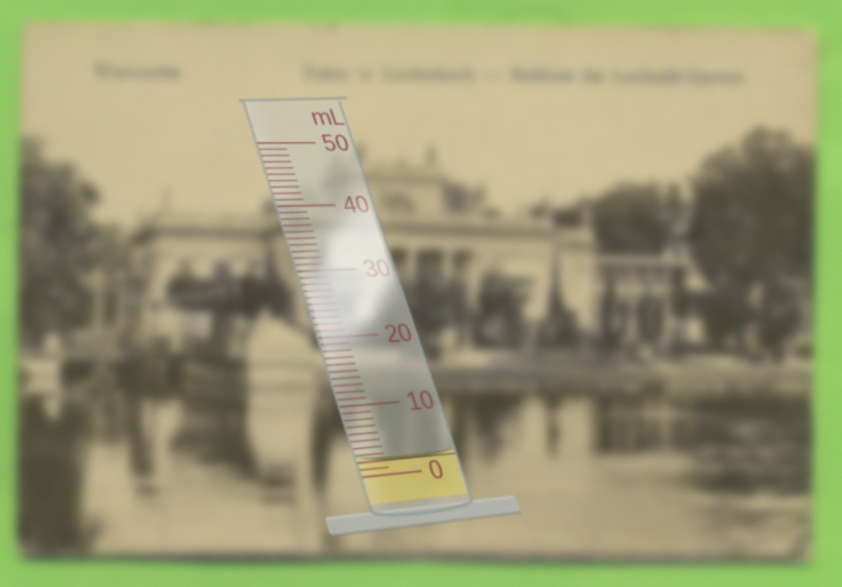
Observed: 2 mL
